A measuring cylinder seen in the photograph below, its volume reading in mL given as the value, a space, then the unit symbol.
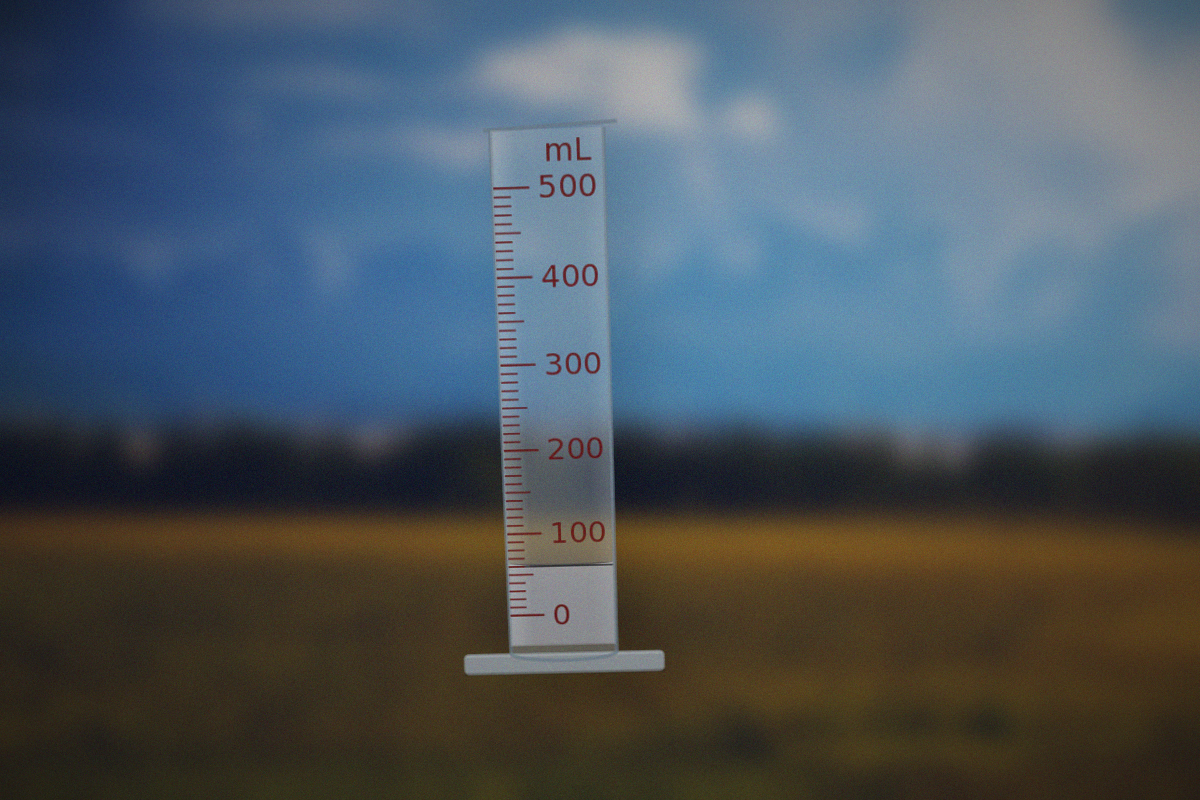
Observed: 60 mL
